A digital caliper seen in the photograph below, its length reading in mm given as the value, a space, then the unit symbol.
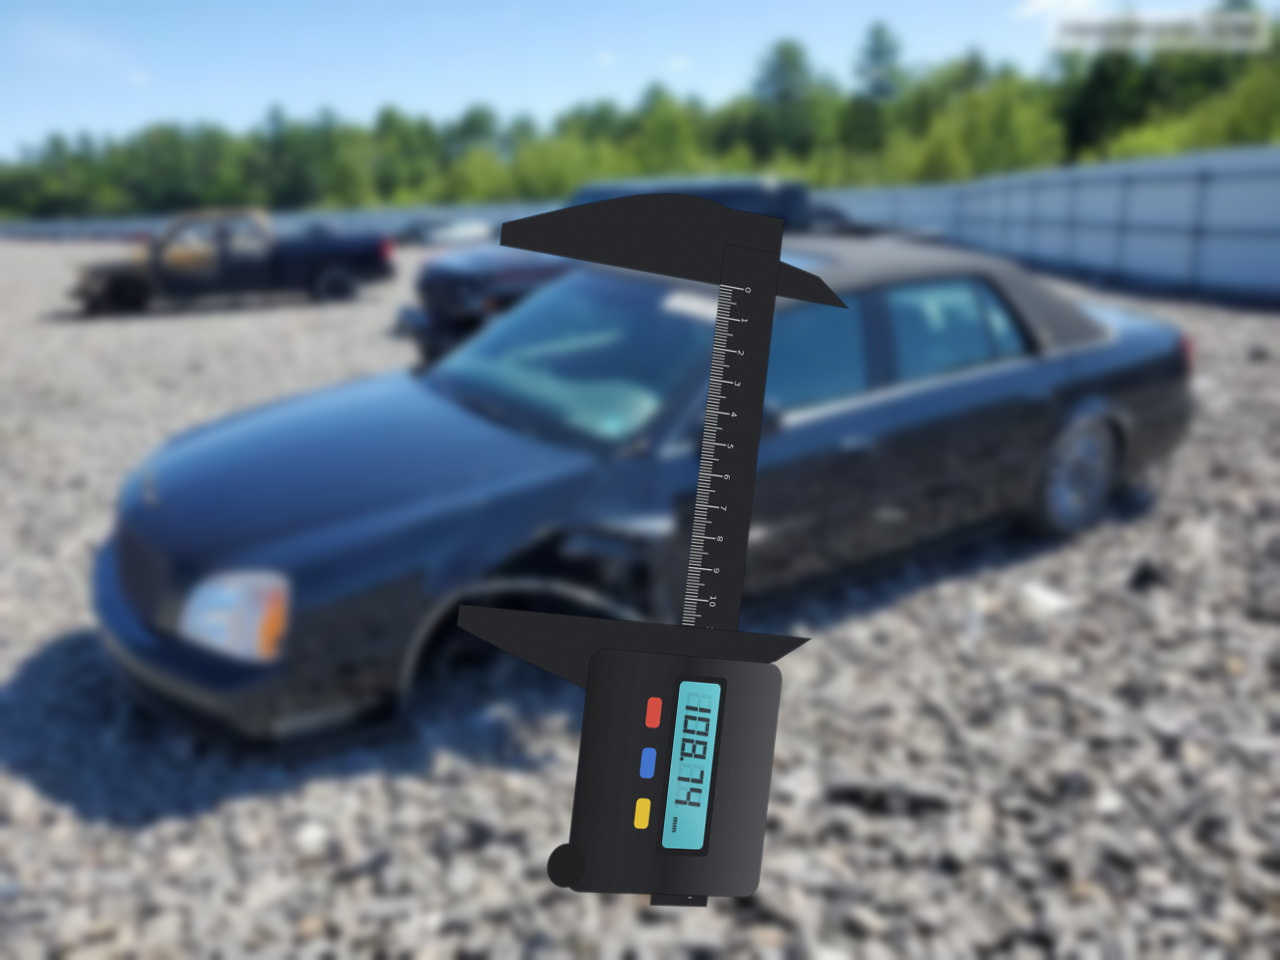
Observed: 108.74 mm
